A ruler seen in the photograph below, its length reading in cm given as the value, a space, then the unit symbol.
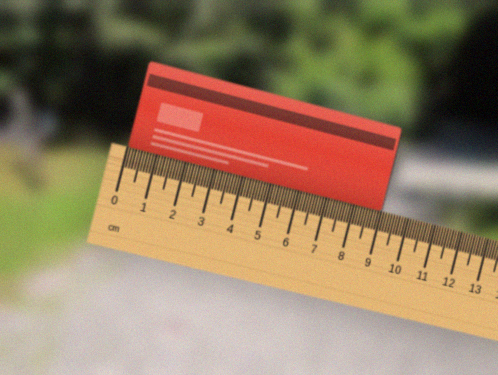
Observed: 9 cm
